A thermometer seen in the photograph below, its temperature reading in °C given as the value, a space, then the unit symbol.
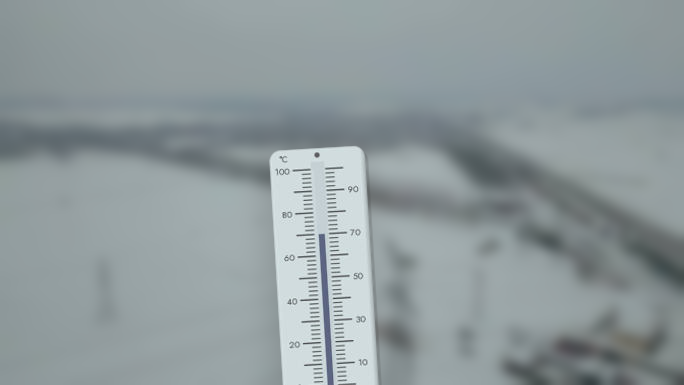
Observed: 70 °C
